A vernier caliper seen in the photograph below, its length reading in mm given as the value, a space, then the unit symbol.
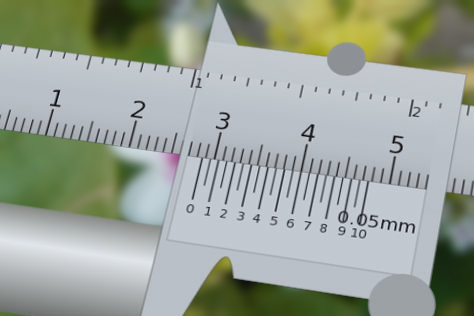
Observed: 28.6 mm
